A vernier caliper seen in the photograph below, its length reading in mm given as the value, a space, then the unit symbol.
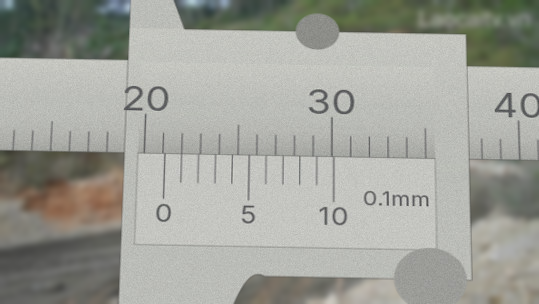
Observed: 21.1 mm
